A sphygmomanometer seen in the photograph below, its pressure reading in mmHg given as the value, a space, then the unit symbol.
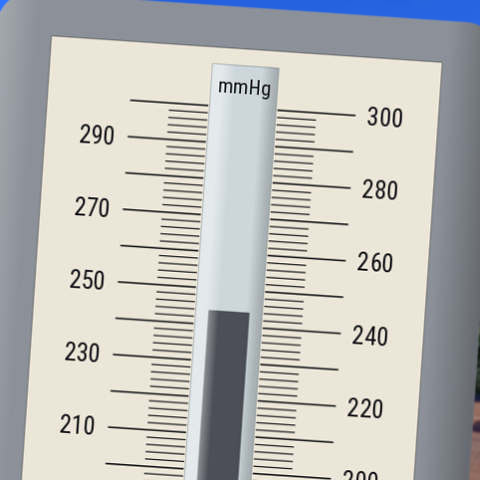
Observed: 244 mmHg
